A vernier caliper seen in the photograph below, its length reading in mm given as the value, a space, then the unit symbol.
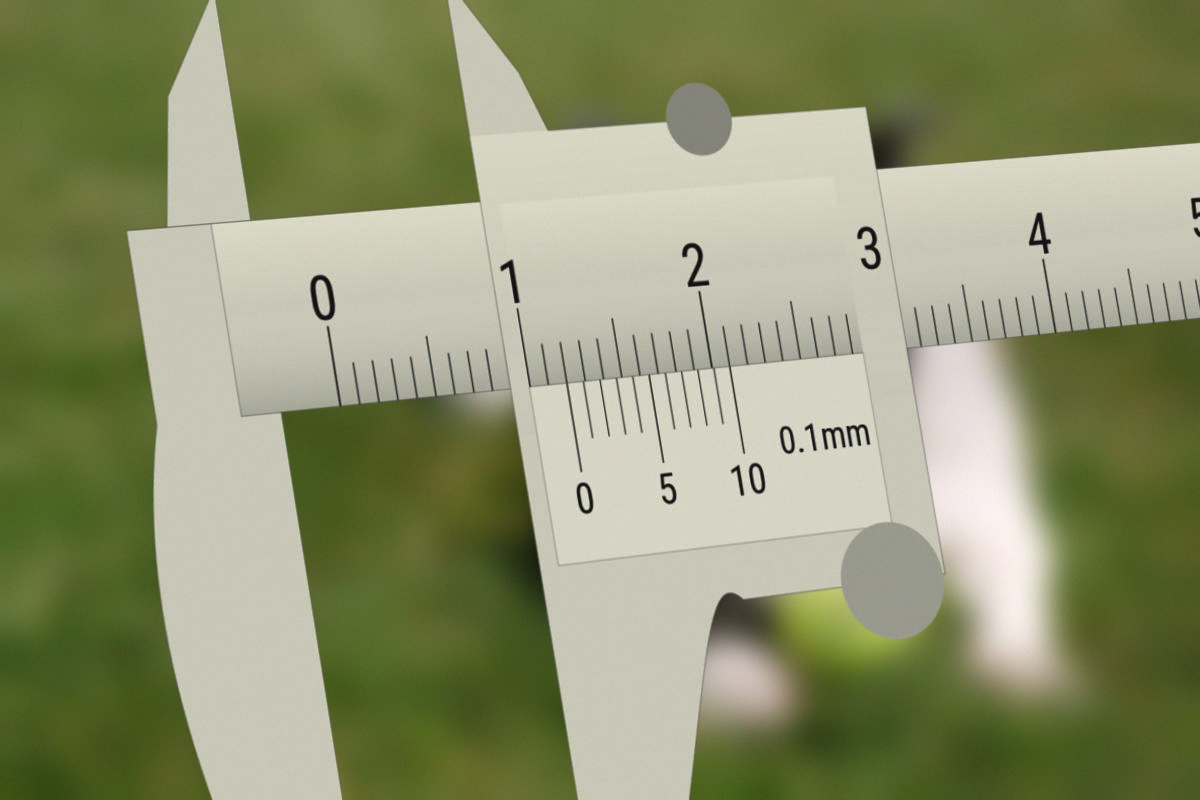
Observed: 12.0 mm
